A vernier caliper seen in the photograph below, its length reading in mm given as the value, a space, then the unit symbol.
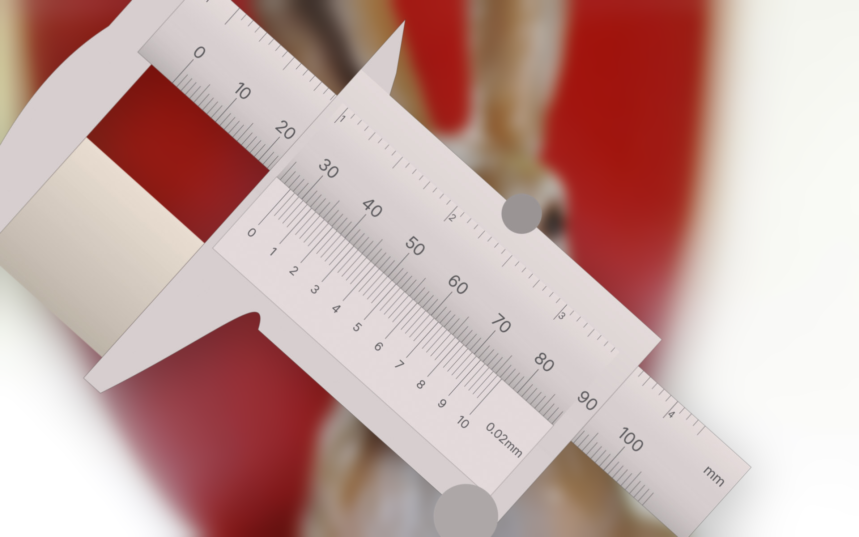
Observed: 27.4 mm
